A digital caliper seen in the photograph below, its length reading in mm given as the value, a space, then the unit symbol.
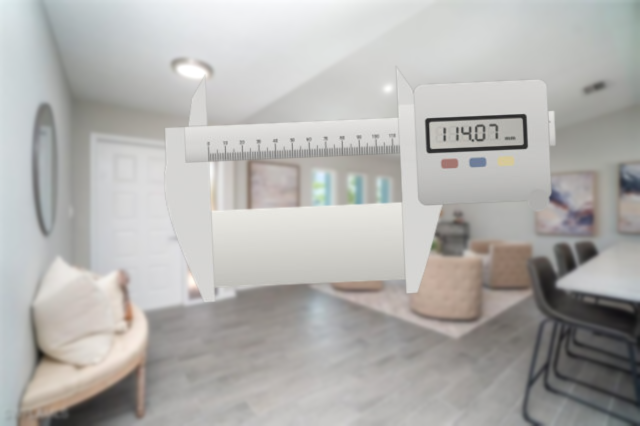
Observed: 114.07 mm
